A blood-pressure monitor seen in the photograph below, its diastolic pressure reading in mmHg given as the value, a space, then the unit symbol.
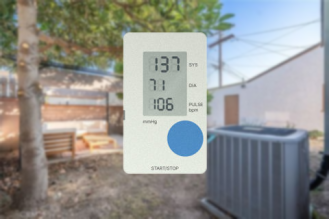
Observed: 71 mmHg
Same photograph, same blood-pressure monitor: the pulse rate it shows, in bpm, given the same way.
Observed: 106 bpm
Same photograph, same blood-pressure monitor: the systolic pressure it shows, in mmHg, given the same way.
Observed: 137 mmHg
